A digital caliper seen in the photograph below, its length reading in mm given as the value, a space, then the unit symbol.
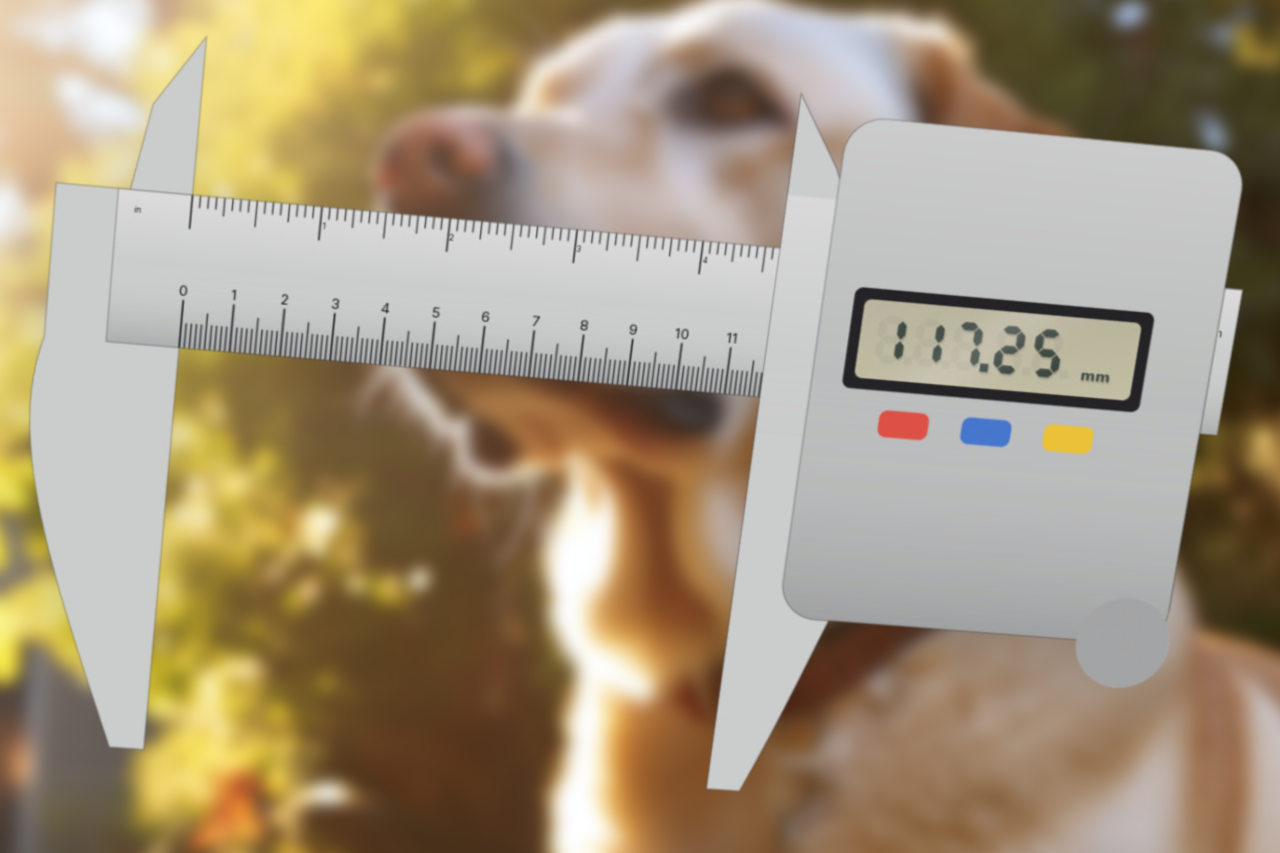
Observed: 117.25 mm
